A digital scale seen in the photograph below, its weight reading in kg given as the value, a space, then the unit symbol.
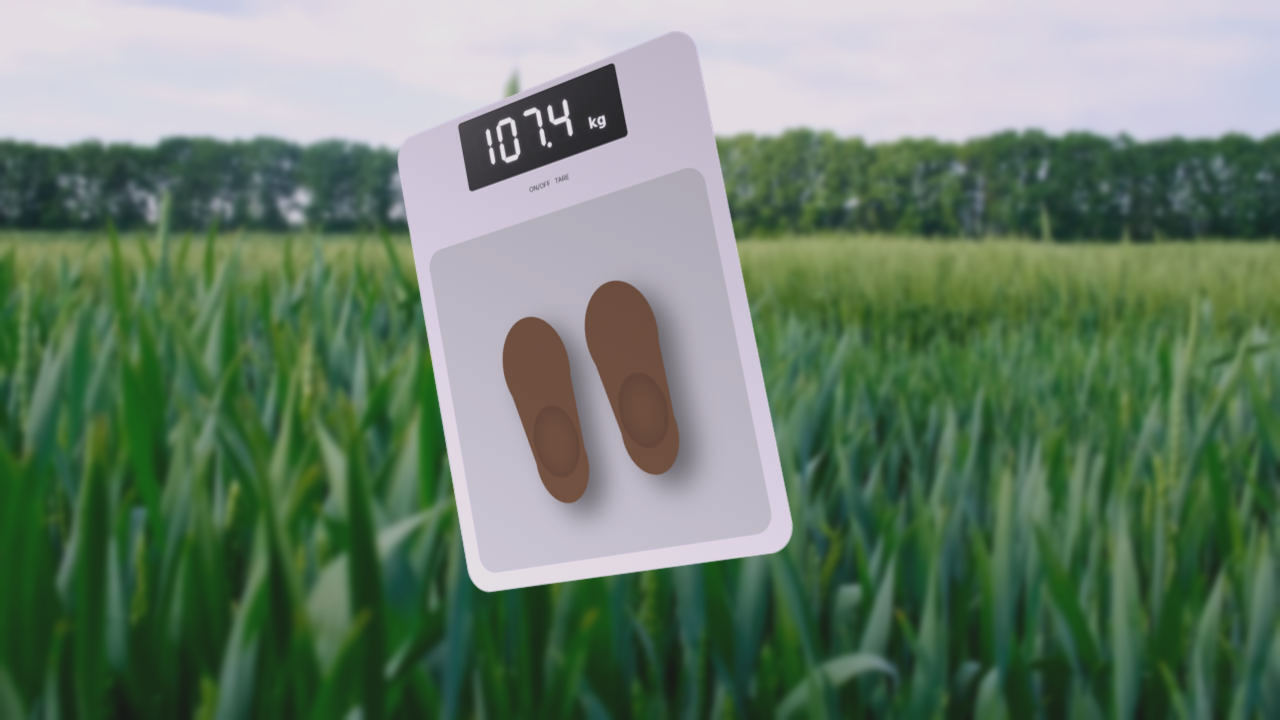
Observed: 107.4 kg
